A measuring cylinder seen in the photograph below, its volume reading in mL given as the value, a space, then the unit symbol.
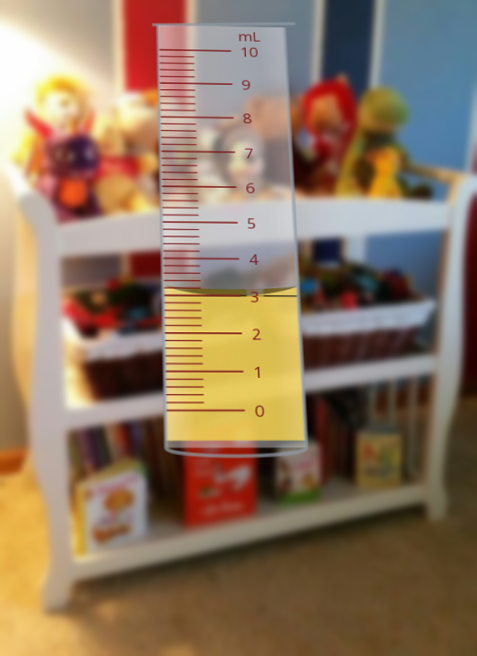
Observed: 3 mL
